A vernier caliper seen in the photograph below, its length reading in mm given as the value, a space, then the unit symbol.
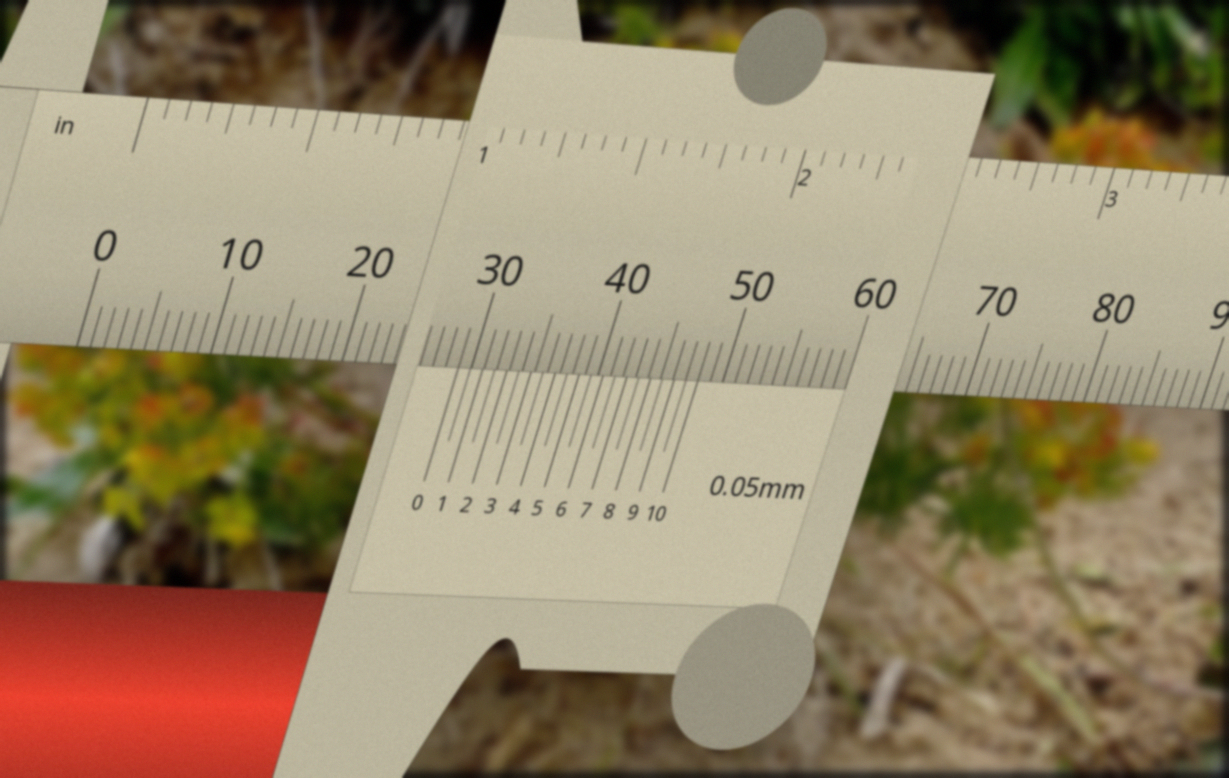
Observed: 29.0 mm
